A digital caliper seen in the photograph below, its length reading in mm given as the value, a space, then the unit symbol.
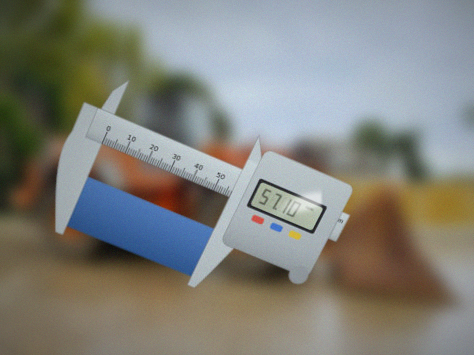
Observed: 57.10 mm
